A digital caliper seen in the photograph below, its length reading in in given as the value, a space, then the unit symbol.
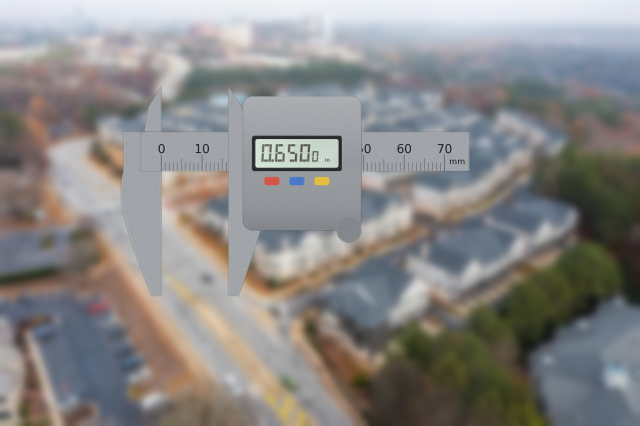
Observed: 0.6500 in
